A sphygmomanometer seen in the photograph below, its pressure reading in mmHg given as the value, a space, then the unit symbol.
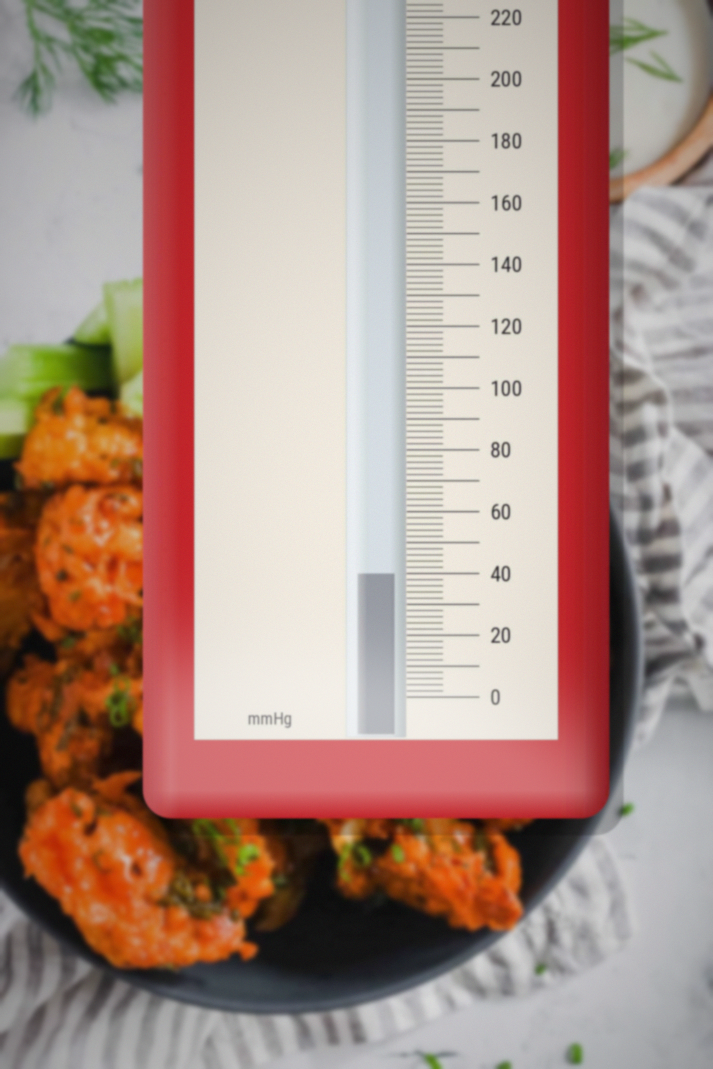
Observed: 40 mmHg
